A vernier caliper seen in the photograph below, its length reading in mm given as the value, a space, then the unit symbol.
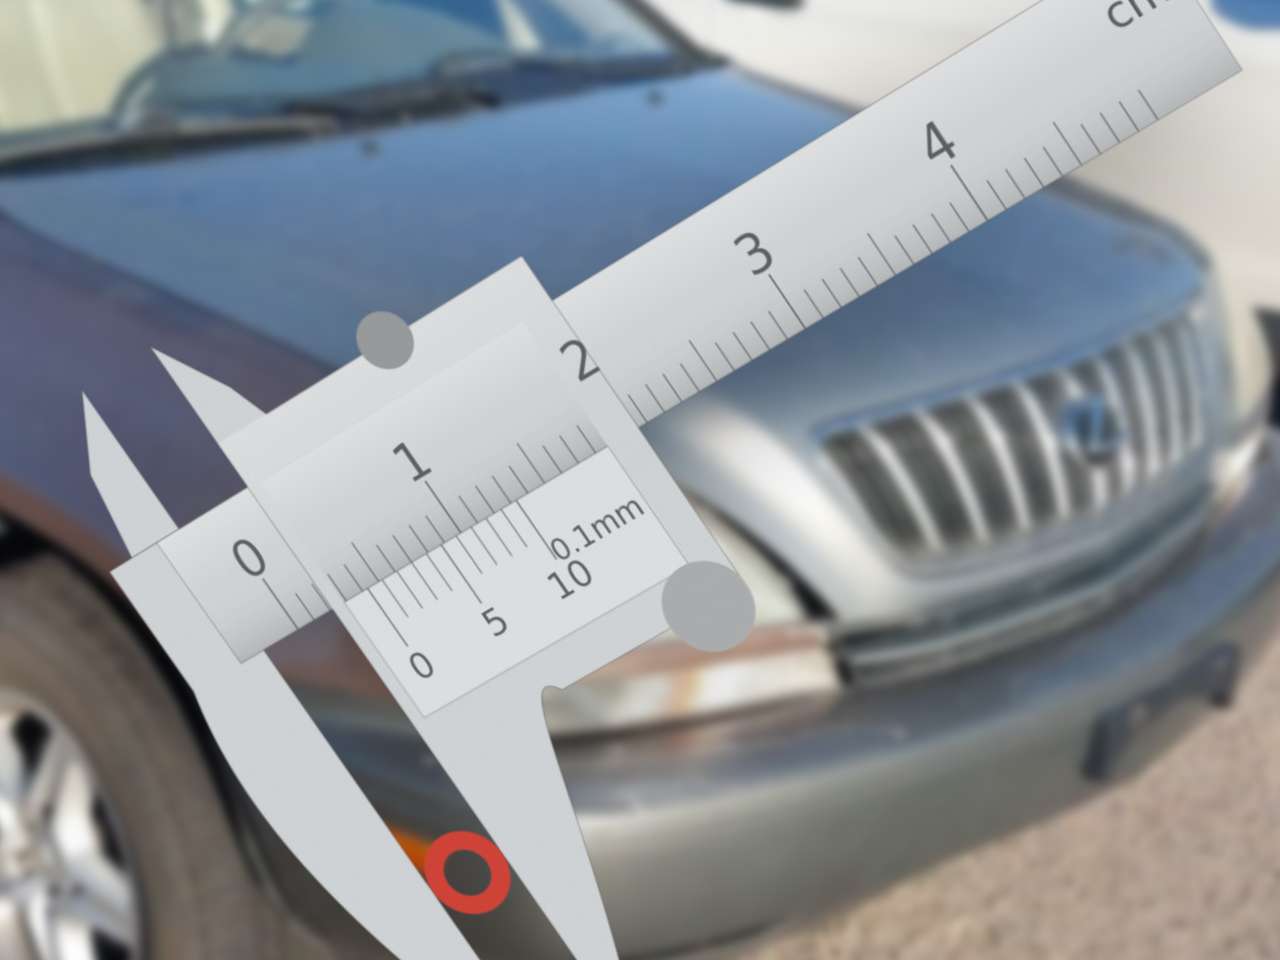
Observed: 4.3 mm
